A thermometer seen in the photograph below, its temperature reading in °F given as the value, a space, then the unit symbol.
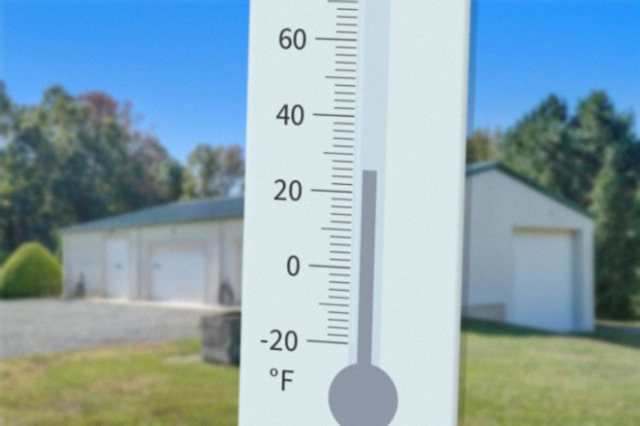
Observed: 26 °F
